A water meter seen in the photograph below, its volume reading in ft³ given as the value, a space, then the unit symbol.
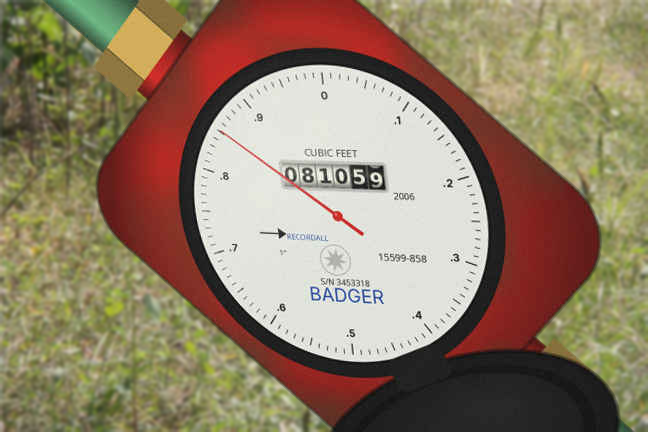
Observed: 81058.85 ft³
